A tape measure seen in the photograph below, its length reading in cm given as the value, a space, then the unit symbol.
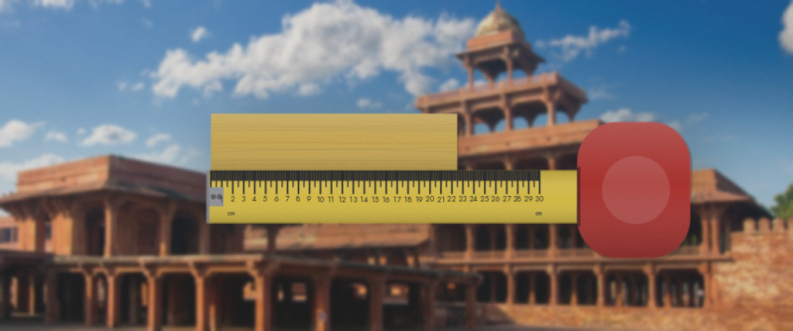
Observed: 22.5 cm
